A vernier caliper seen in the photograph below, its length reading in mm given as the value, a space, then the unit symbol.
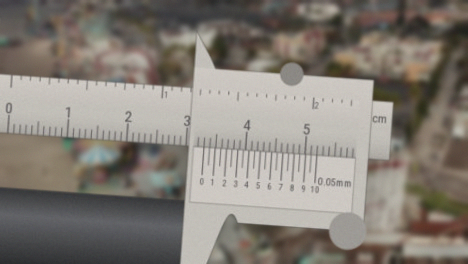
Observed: 33.0 mm
